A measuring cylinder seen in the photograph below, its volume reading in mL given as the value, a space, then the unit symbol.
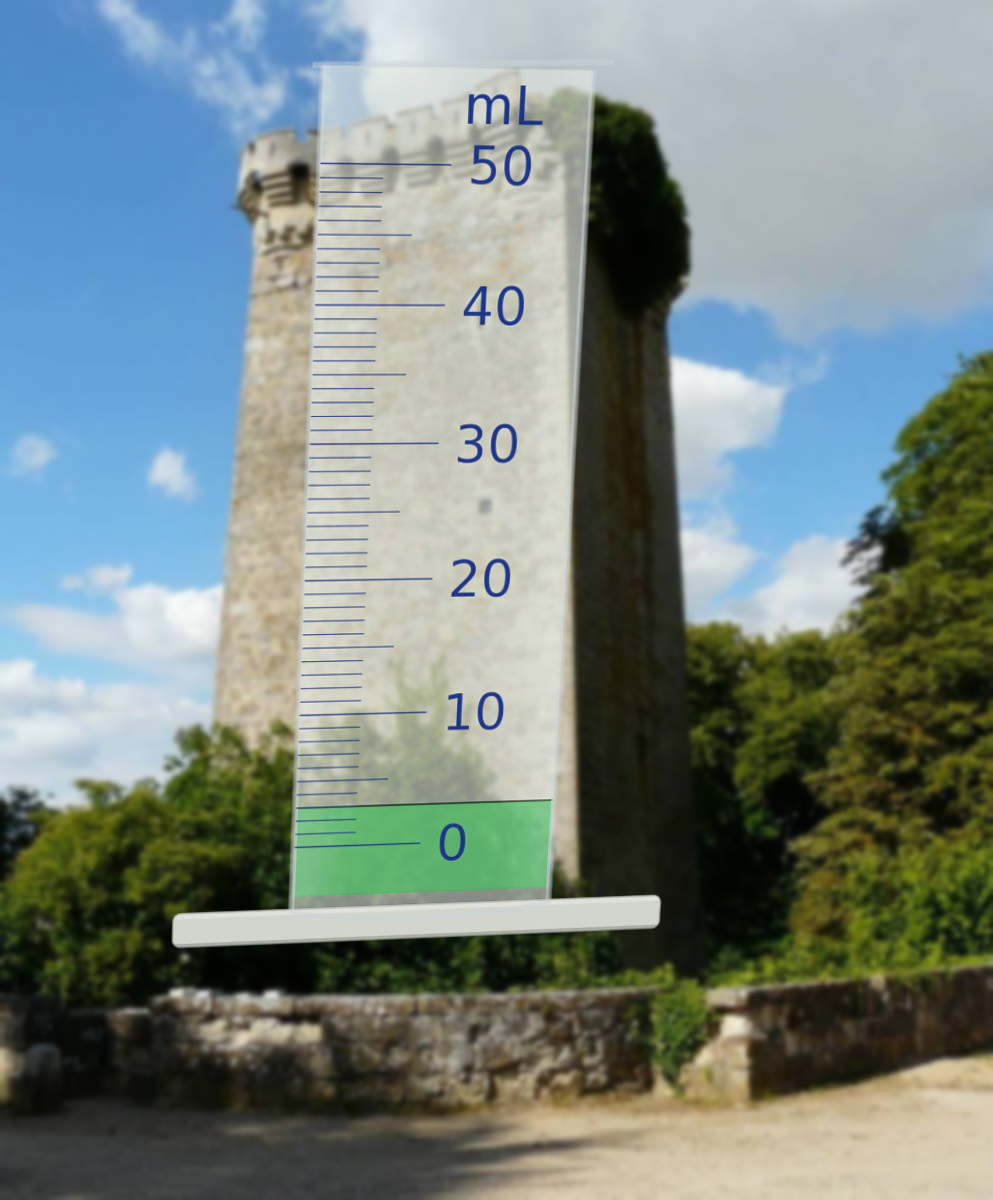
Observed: 3 mL
